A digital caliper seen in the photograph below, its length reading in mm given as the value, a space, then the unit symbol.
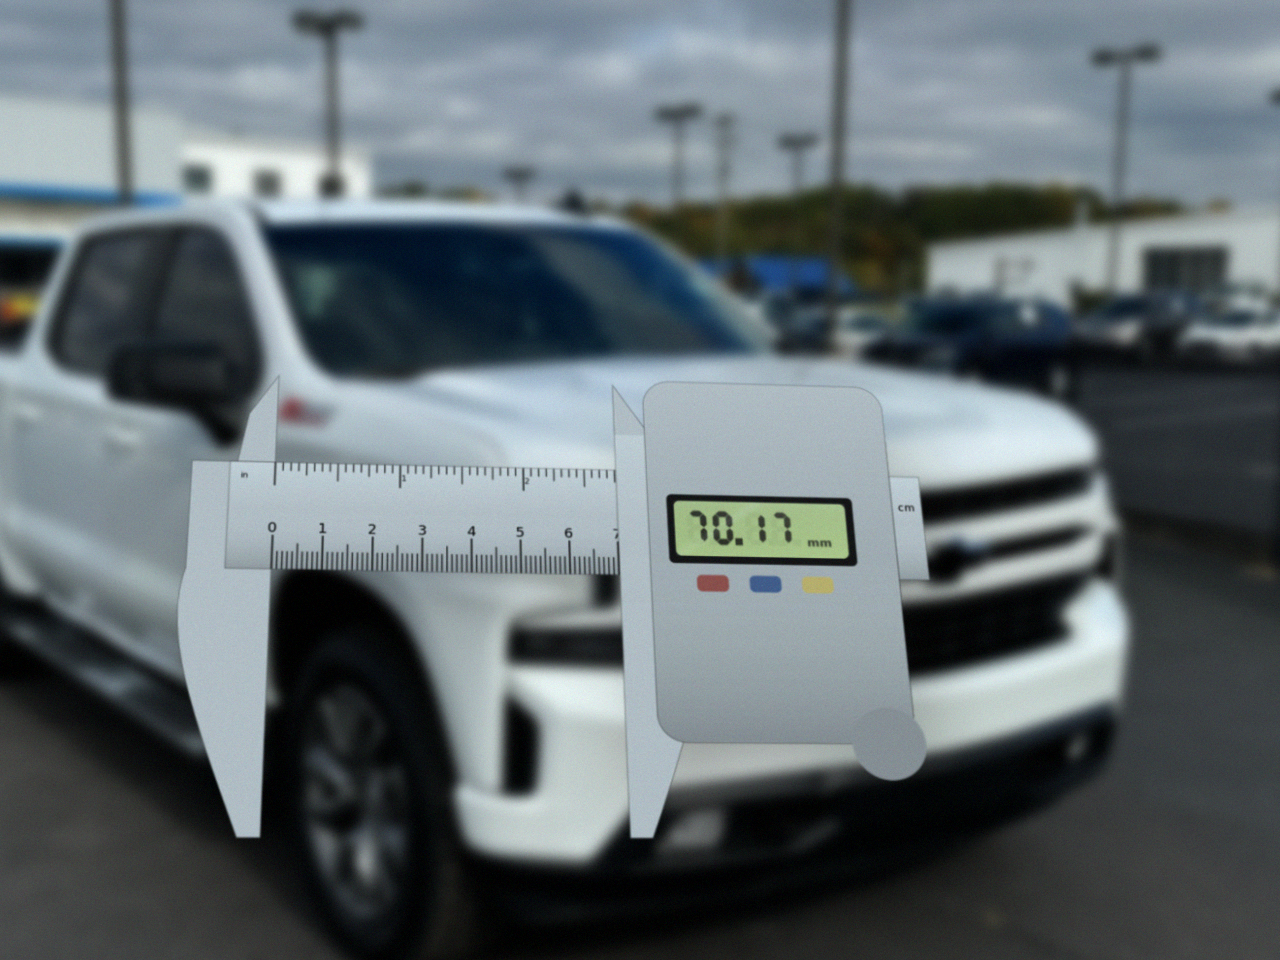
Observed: 70.17 mm
